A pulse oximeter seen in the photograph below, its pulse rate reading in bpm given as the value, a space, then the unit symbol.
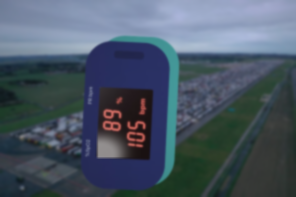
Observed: 105 bpm
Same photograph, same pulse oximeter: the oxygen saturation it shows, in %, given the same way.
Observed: 89 %
